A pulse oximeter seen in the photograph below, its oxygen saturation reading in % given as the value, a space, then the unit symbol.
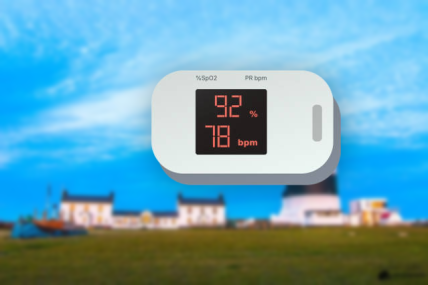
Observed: 92 %
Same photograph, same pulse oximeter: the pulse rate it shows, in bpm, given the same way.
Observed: 78 bpm
